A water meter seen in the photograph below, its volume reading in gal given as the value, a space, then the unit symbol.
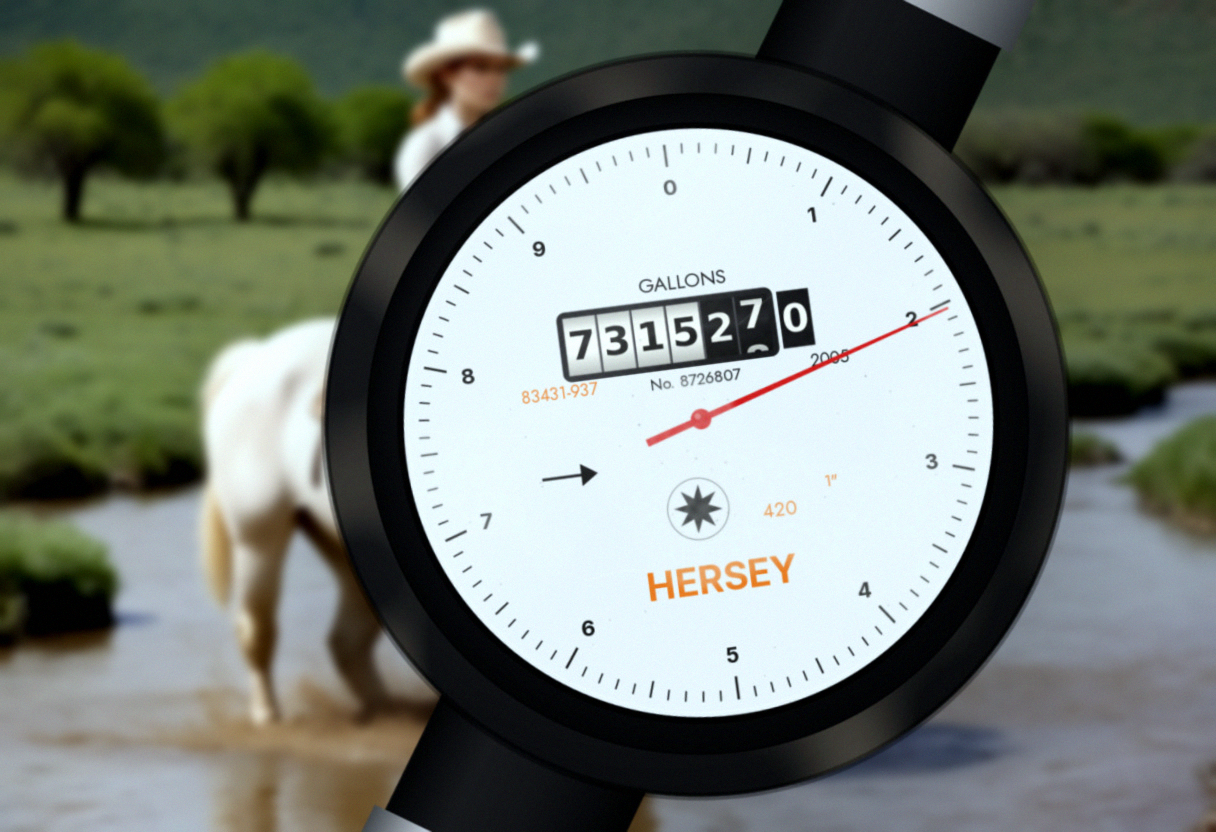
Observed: 7315272.0 gal
